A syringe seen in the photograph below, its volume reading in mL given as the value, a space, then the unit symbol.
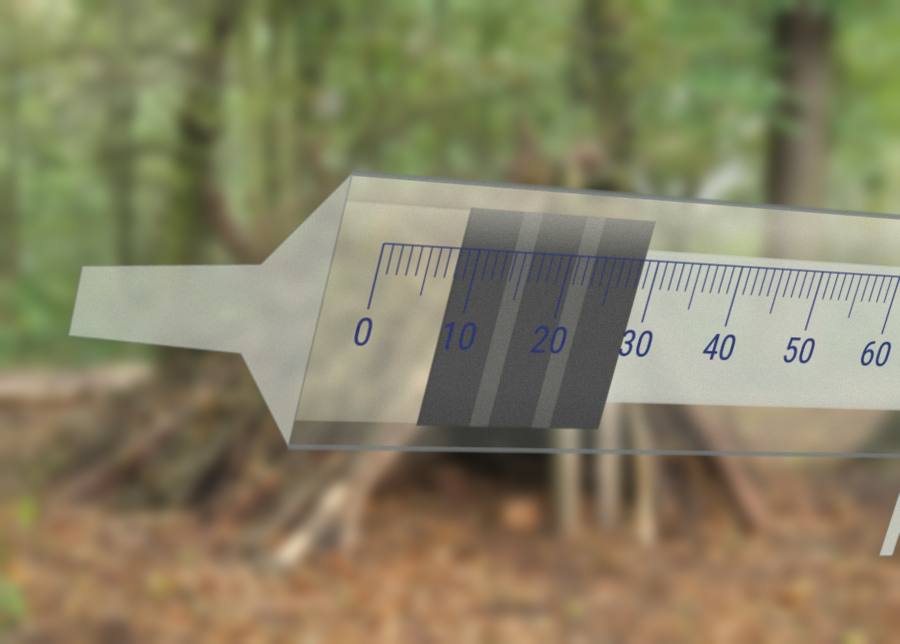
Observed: 8 mL
